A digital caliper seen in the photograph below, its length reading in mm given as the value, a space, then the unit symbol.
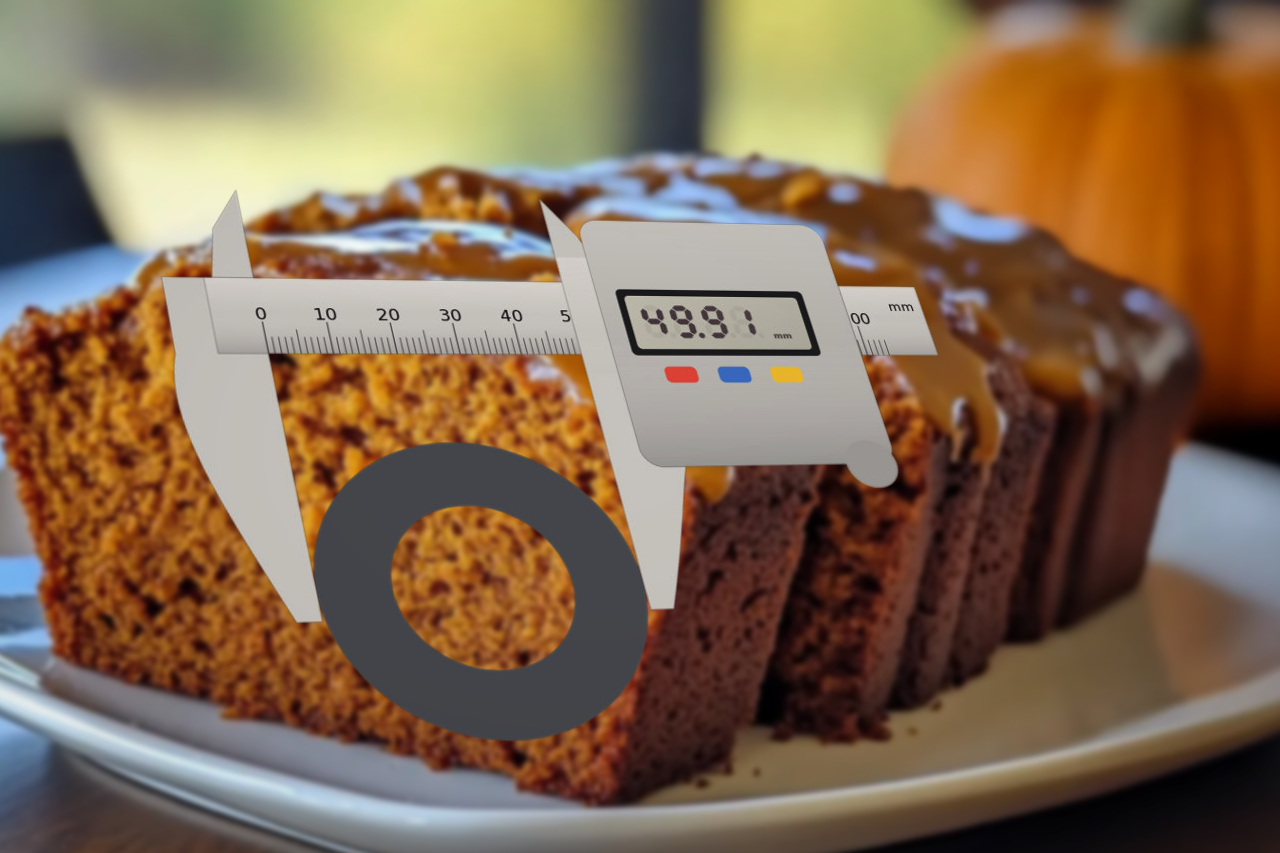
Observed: 49.91 mm
